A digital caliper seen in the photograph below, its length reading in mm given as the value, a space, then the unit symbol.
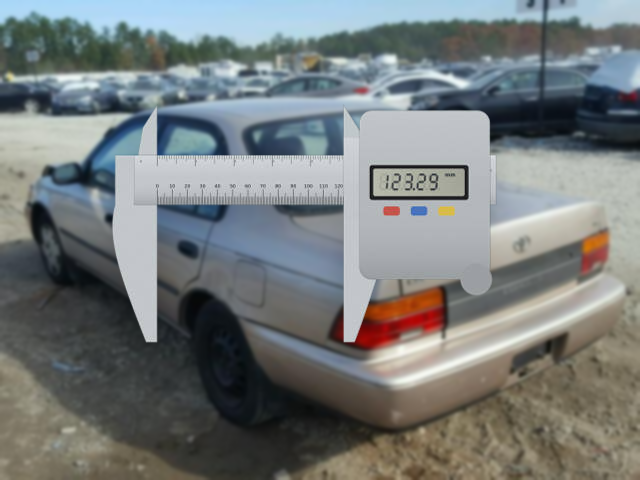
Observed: 123.29 mm
